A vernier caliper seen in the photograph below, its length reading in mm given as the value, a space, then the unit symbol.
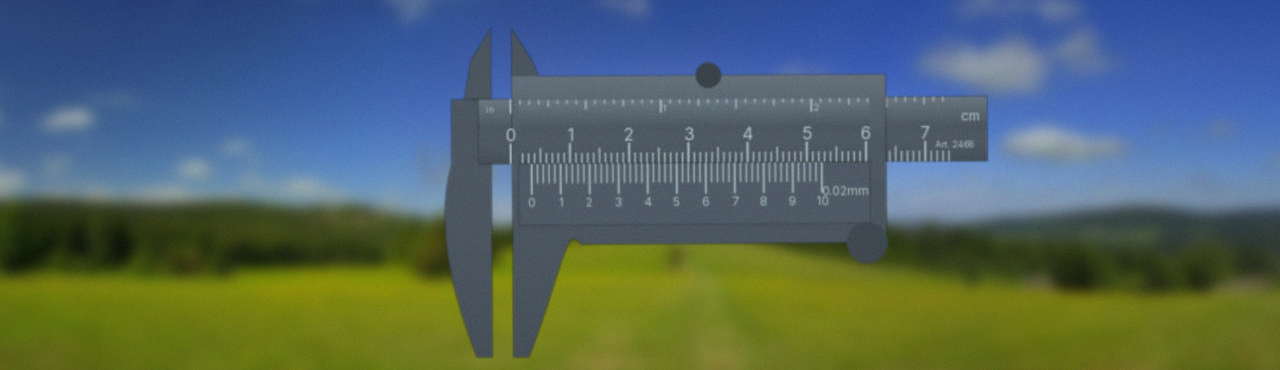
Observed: 3.5 mm
